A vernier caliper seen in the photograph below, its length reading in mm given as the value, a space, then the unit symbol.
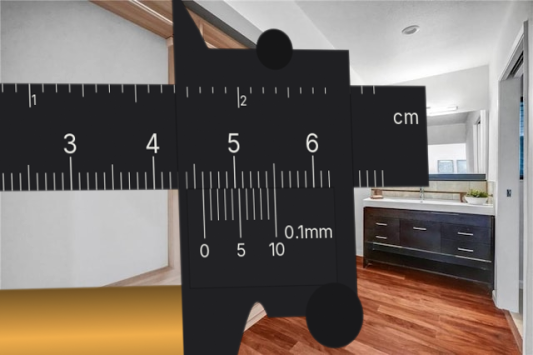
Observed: 46.0 mm
